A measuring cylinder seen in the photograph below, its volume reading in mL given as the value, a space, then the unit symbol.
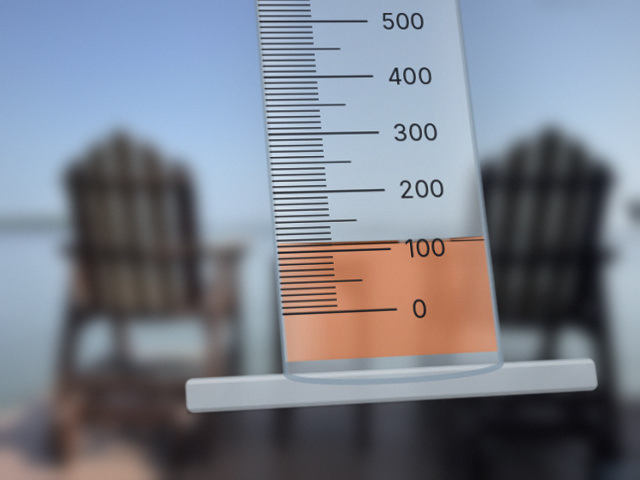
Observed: 110 mL
